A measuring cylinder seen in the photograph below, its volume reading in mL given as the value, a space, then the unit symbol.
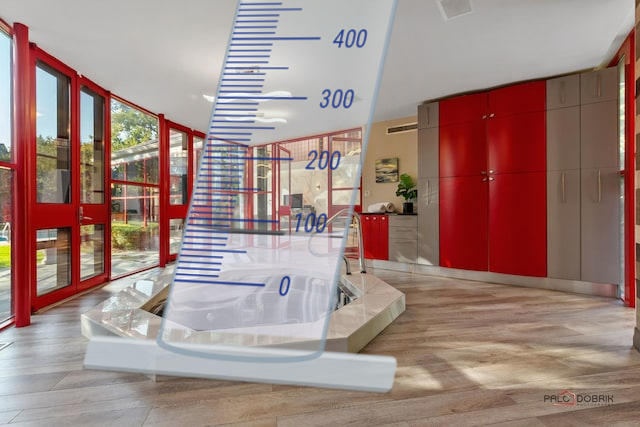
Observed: 80 mL
